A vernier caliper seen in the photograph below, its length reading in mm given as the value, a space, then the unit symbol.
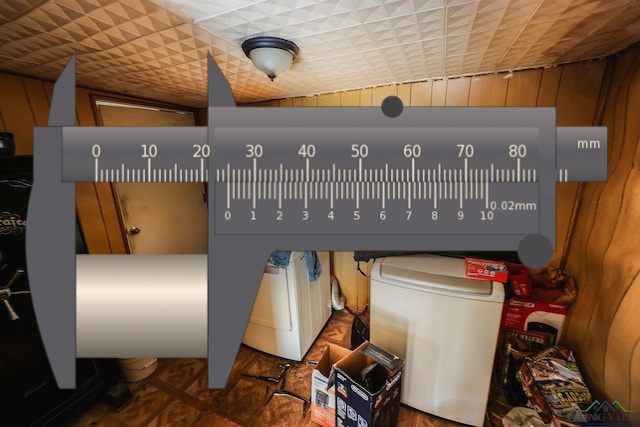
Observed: 25.0 mm
